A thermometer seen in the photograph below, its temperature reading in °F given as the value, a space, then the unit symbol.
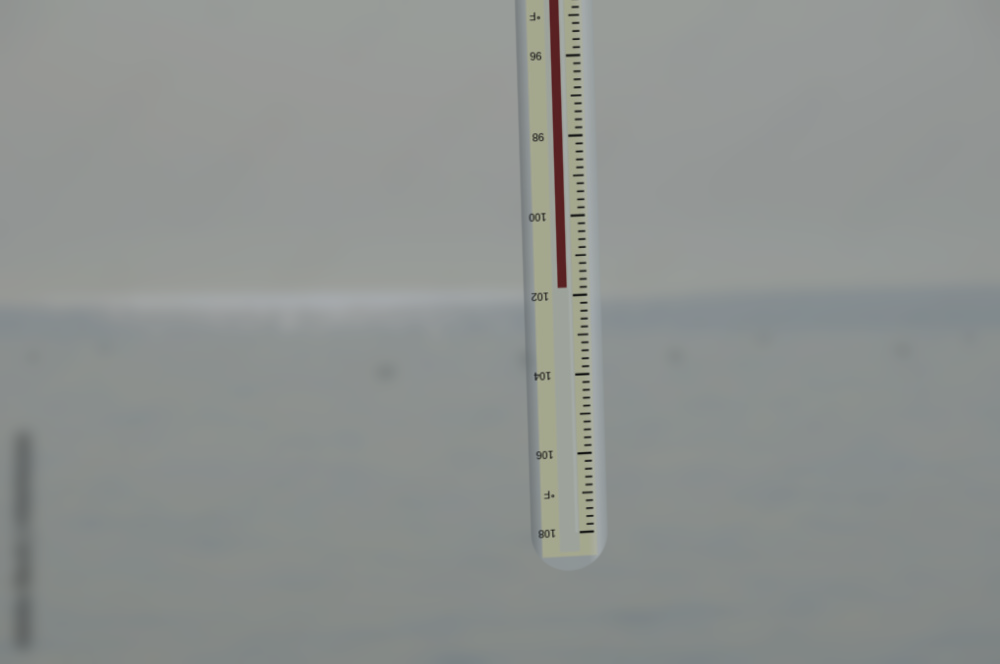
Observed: 101.8 °F
